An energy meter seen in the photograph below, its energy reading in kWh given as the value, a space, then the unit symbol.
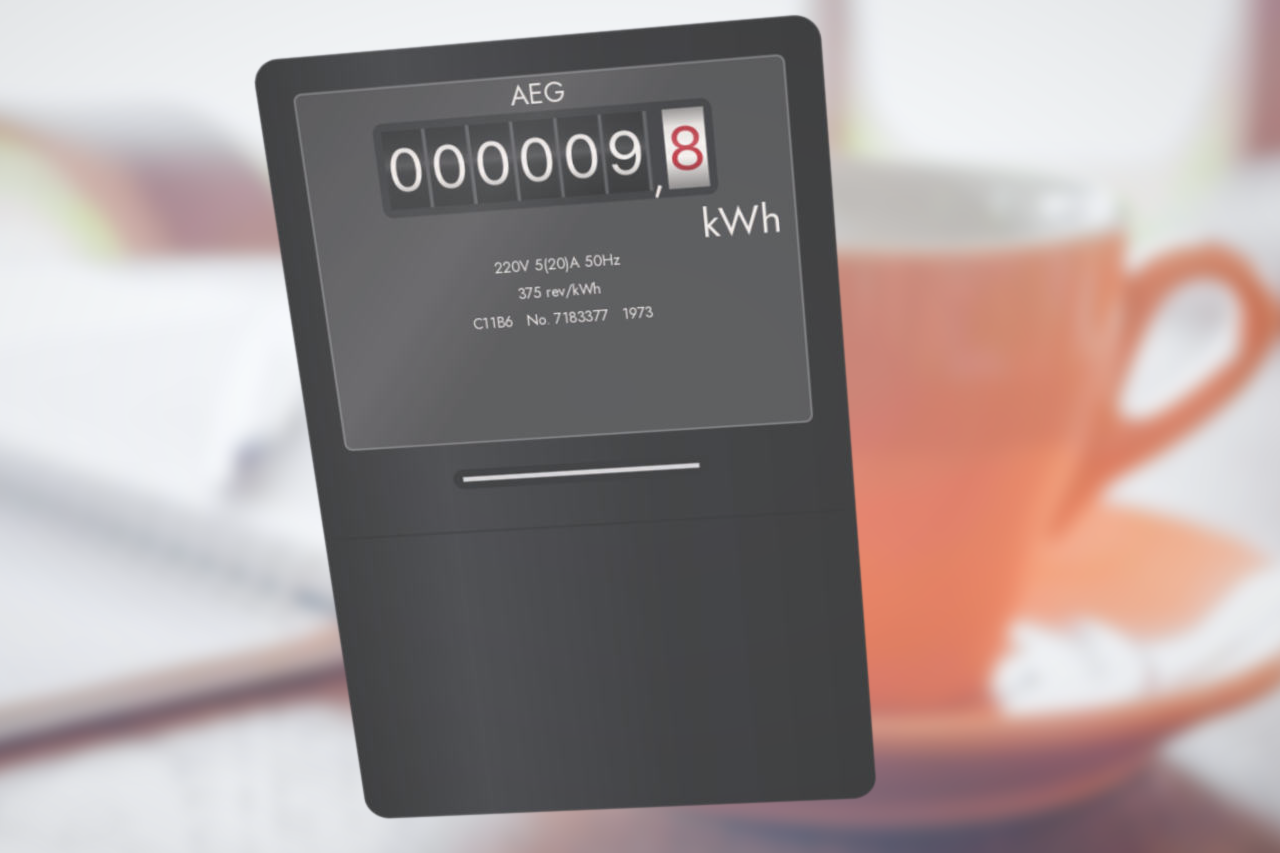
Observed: 9.8 kWh
